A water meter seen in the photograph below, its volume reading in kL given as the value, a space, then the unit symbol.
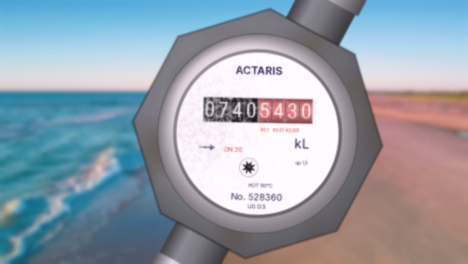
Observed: 740.5430 kL
